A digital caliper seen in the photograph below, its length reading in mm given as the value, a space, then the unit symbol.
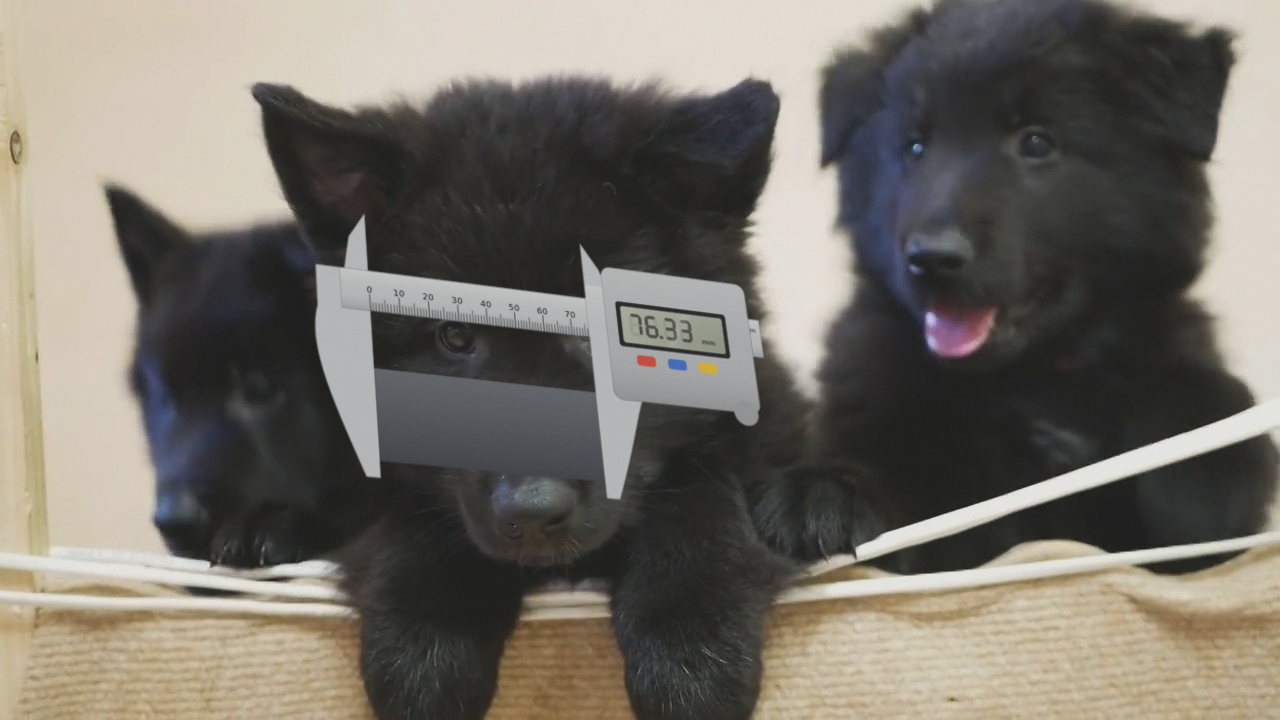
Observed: 76.33 mm
